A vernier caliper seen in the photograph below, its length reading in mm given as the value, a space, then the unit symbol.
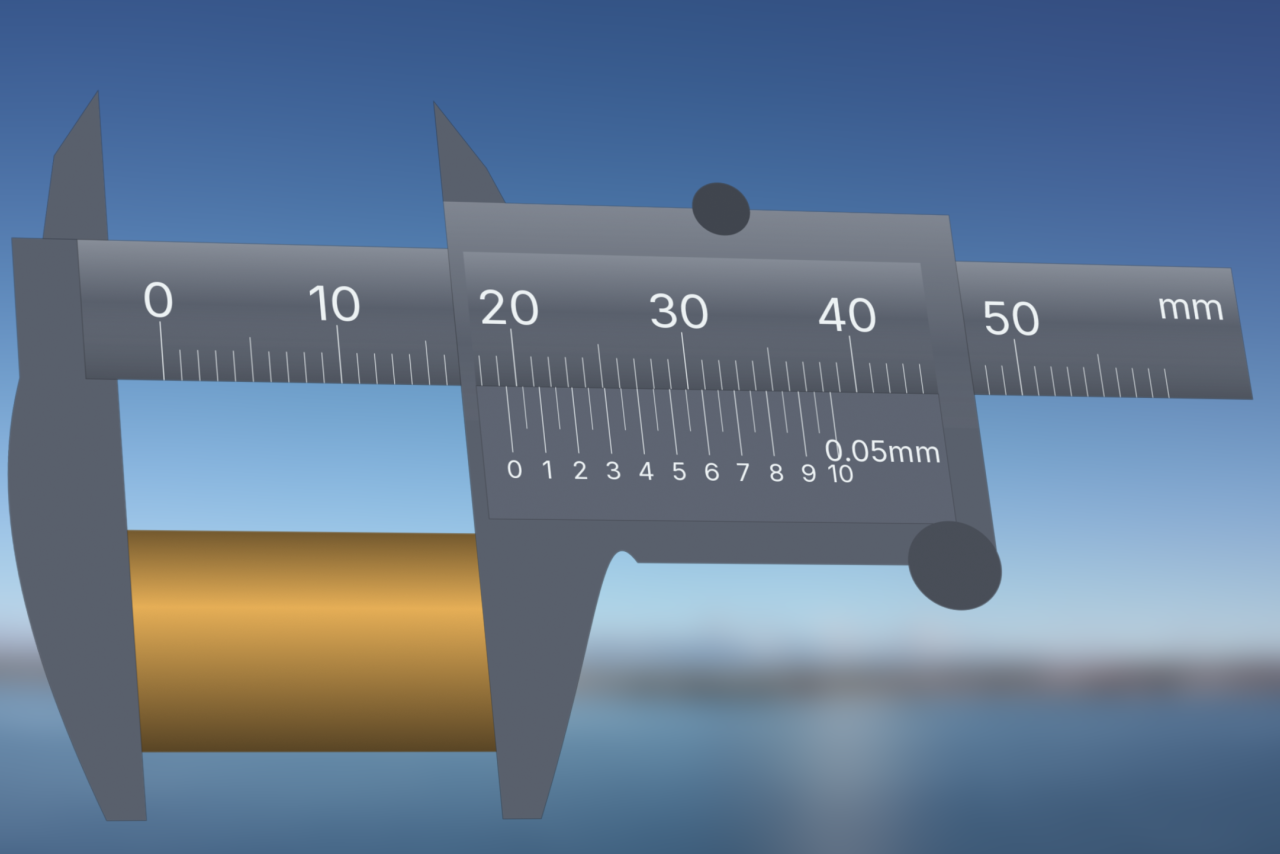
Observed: 19.4 mm
